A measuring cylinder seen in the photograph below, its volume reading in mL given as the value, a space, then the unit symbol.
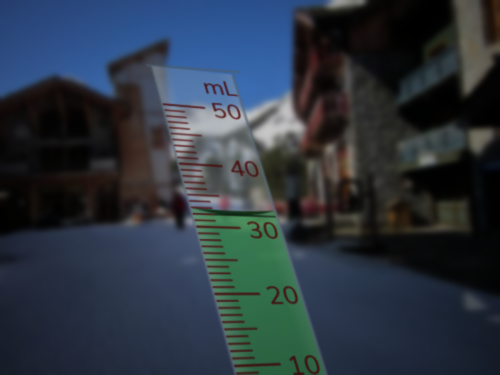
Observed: 32 mL
